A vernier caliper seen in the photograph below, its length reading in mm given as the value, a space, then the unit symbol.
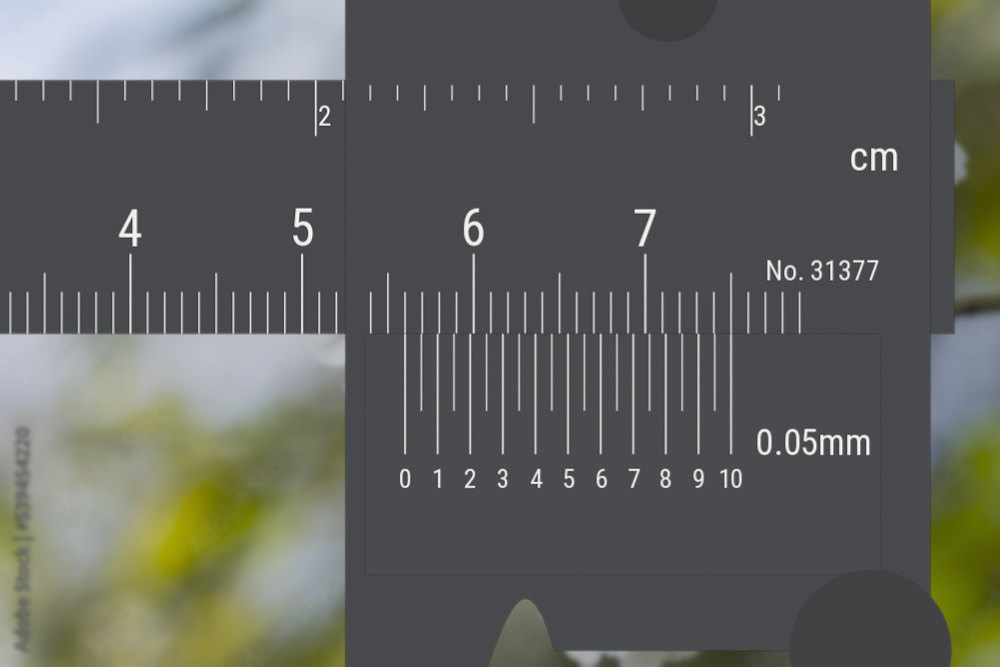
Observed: 56.0 mm
